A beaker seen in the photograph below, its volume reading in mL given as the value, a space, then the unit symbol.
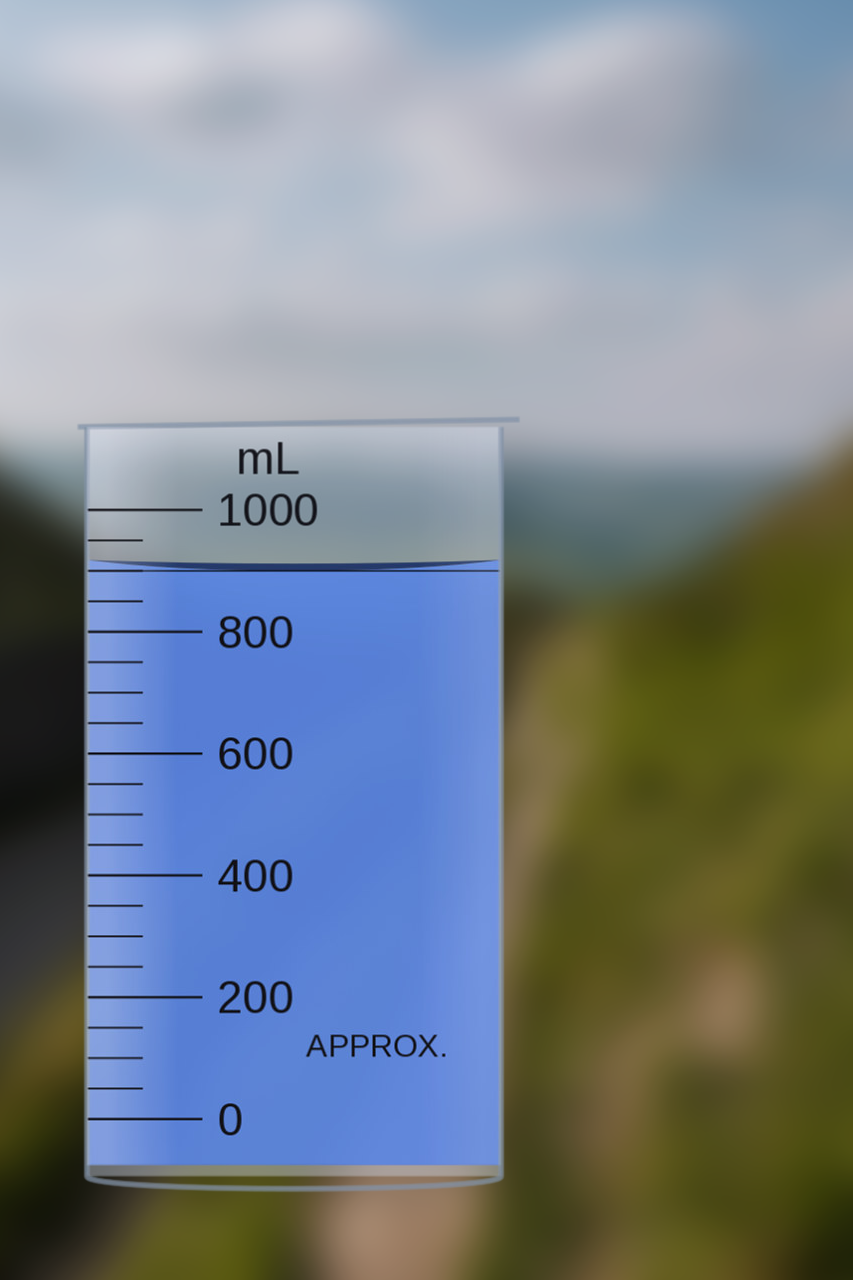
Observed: 900 mL
